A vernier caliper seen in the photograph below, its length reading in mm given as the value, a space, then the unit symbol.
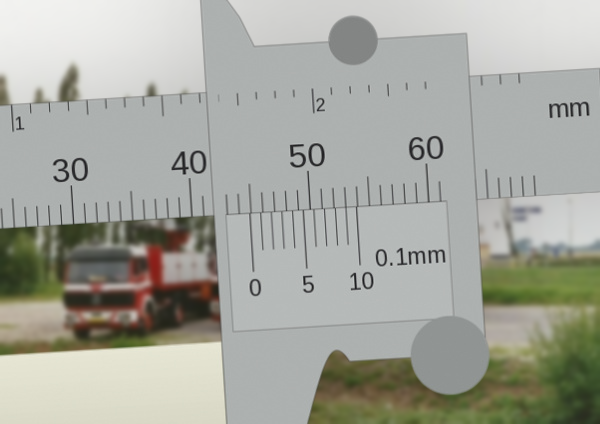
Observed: 44.9 mm
